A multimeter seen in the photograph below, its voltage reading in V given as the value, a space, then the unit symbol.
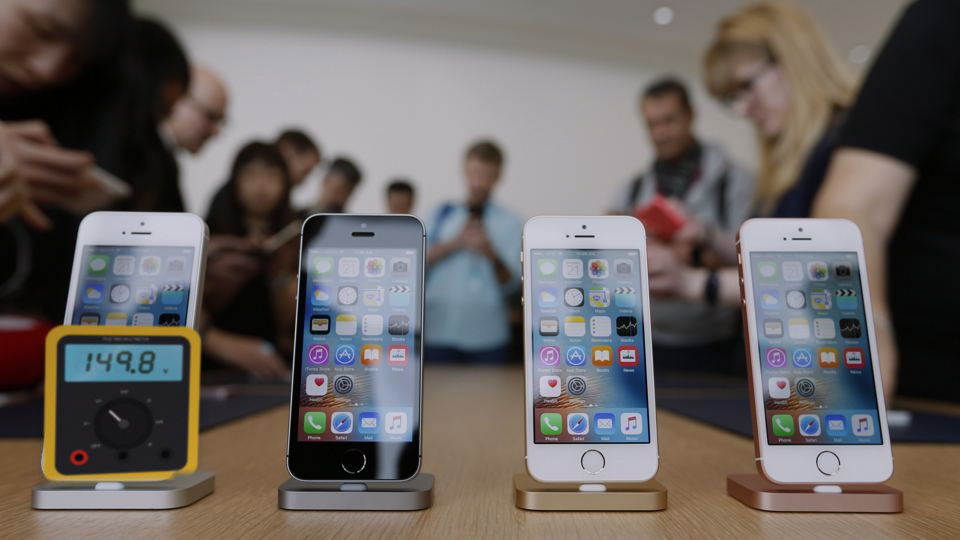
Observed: 149.8 V
